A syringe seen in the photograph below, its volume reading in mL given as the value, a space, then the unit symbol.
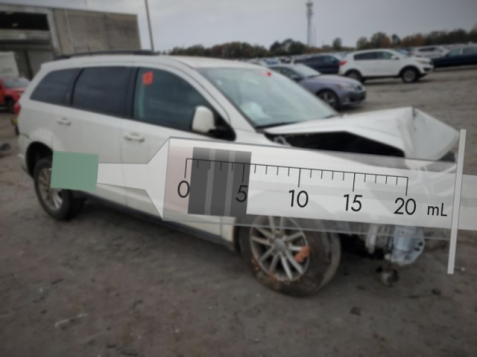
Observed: 0.5 mL
